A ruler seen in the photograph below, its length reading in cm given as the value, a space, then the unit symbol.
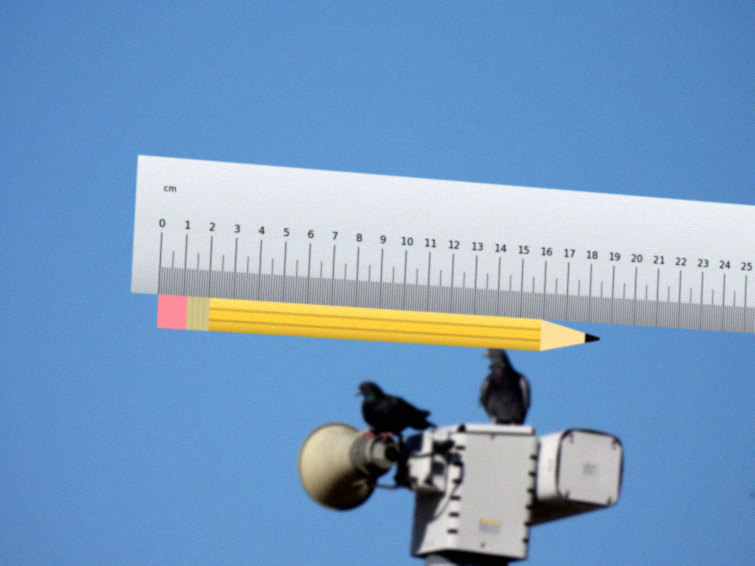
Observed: 18.5 cm
